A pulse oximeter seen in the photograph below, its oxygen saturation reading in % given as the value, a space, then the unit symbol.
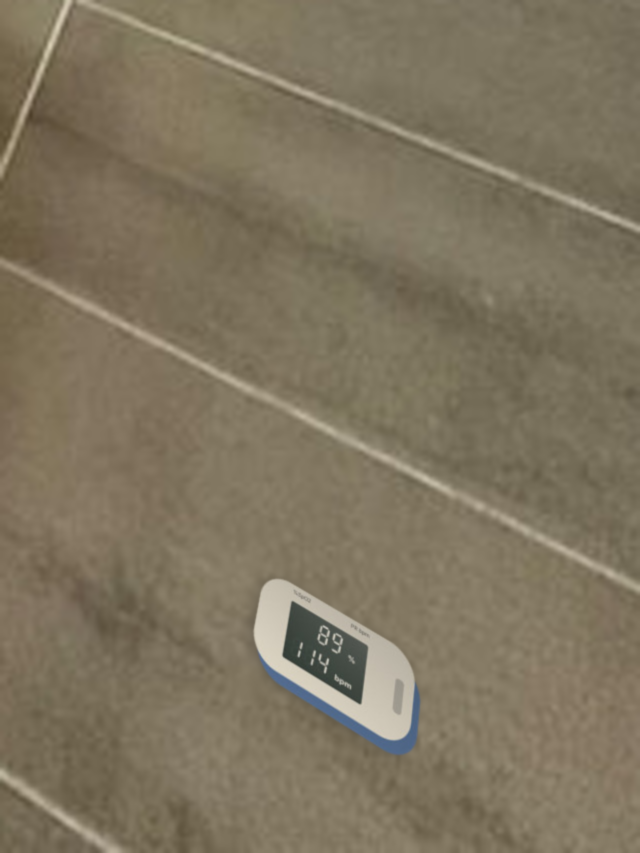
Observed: 89 %
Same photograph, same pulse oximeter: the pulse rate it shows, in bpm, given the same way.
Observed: 114 bpm
